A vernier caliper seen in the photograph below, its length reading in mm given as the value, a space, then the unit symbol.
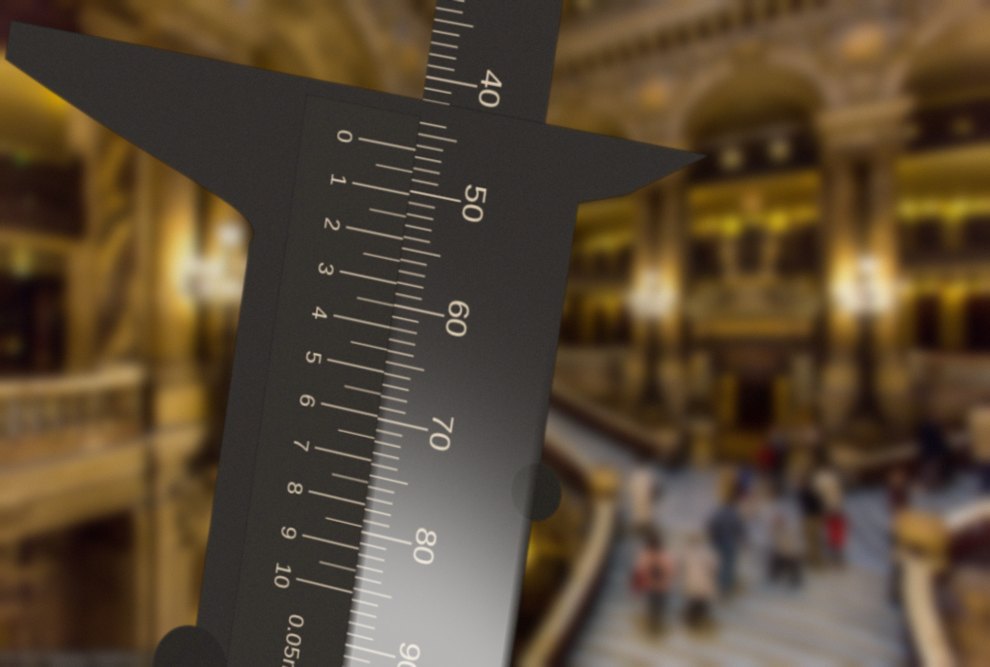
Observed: 46.4 mm
